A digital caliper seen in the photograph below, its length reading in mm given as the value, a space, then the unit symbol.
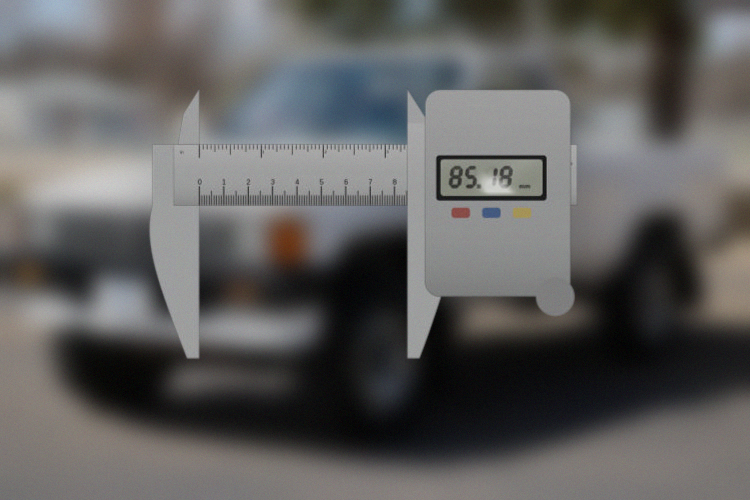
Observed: 85.18 mm
